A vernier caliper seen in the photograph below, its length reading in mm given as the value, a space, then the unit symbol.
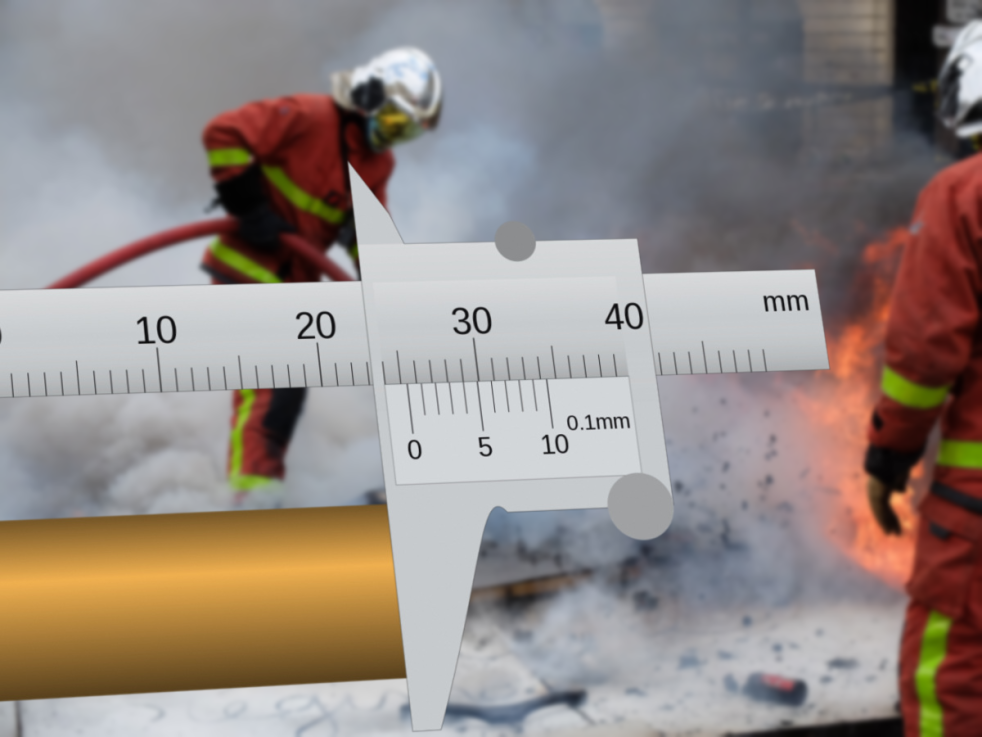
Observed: 25.4 mm
